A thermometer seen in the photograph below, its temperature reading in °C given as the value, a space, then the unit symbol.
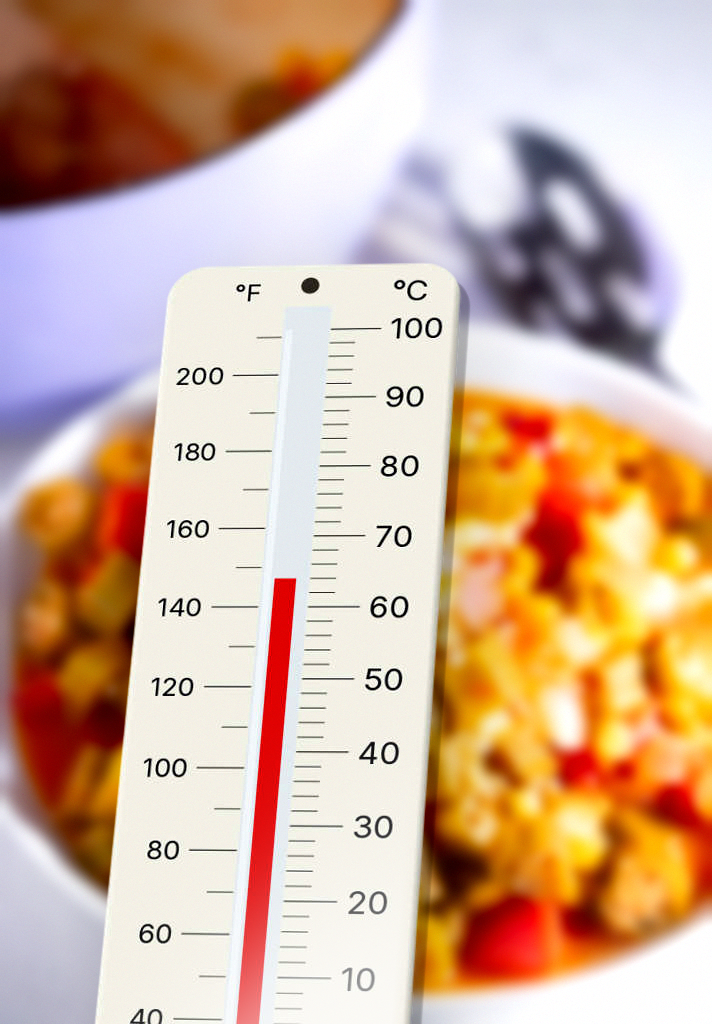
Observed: 64 °C
